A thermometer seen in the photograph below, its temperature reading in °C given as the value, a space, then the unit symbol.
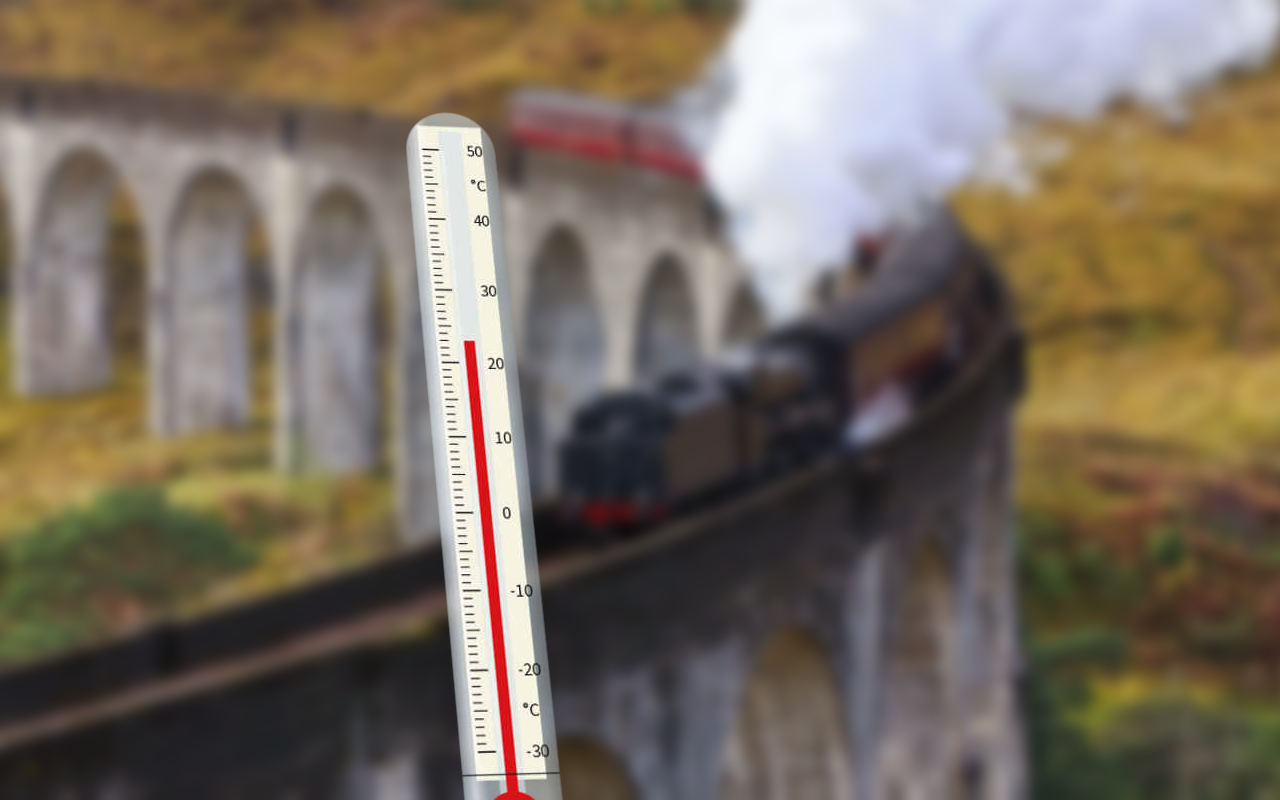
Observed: 23 °C
